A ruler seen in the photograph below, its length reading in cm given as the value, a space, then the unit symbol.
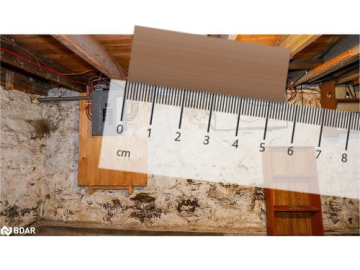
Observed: 5.5 cm
